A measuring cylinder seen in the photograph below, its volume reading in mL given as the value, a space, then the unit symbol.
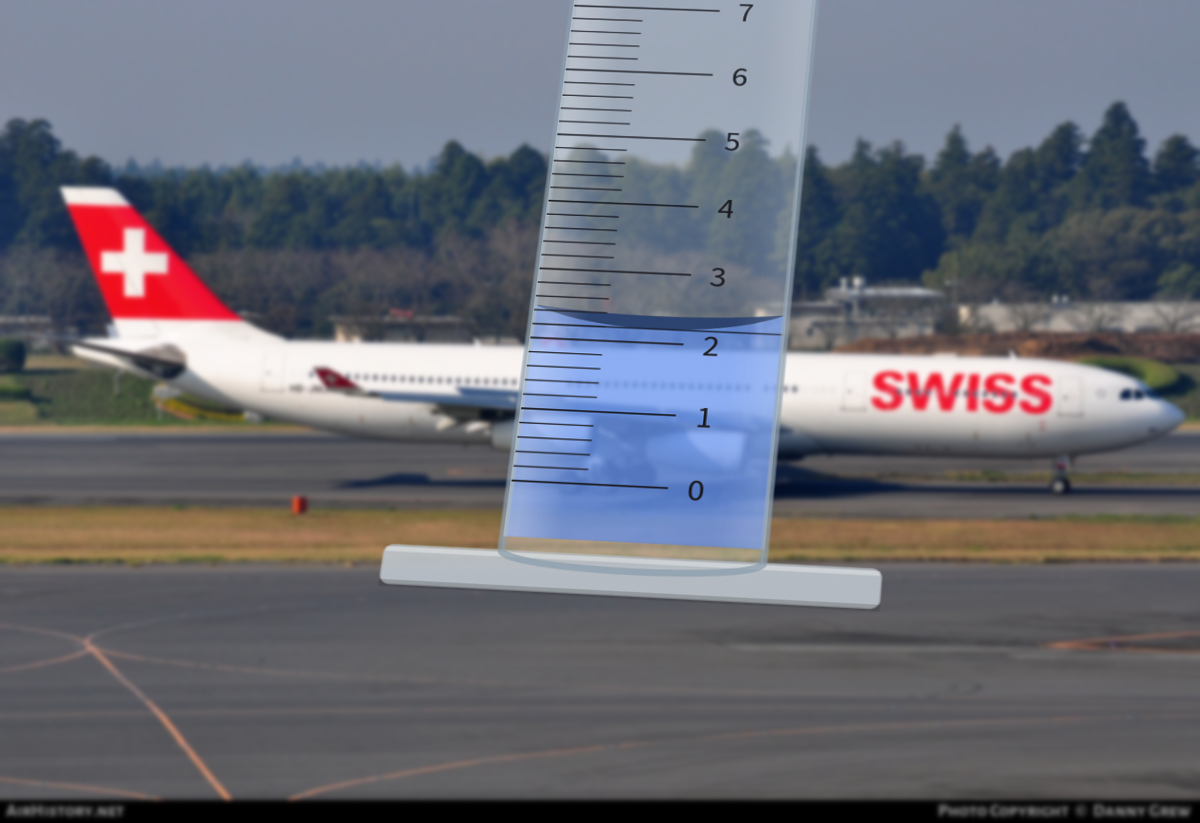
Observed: 2.2 mL
